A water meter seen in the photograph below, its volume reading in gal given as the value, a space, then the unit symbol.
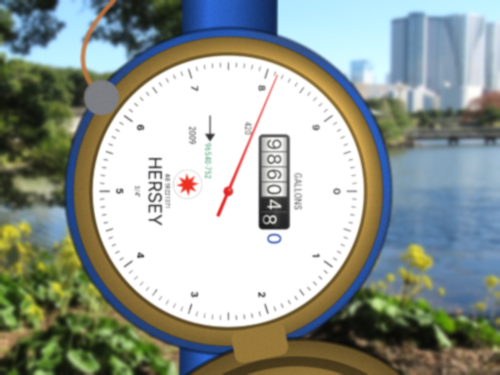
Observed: 9860478.1 gal
